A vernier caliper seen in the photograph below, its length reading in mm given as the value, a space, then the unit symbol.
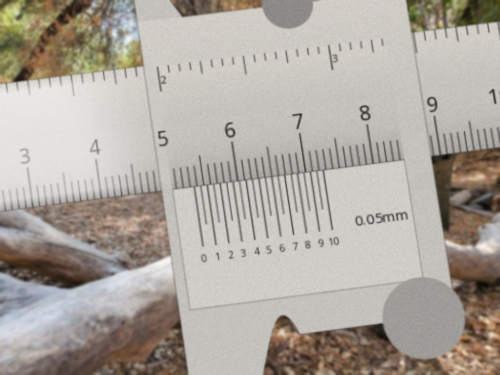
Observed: 53.6 mm
